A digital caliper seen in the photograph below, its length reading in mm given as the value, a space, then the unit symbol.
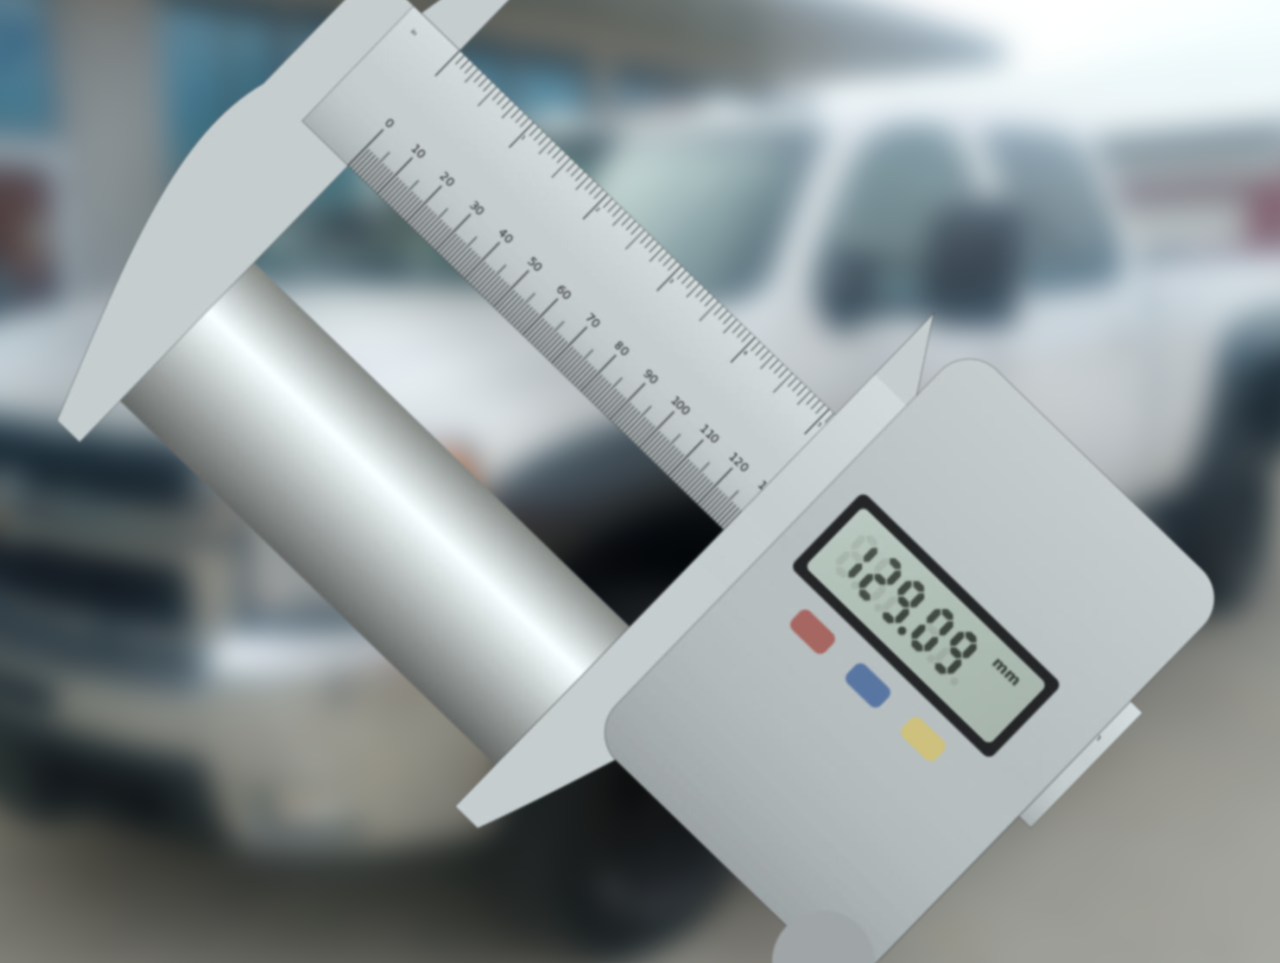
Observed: 129.09 mm
